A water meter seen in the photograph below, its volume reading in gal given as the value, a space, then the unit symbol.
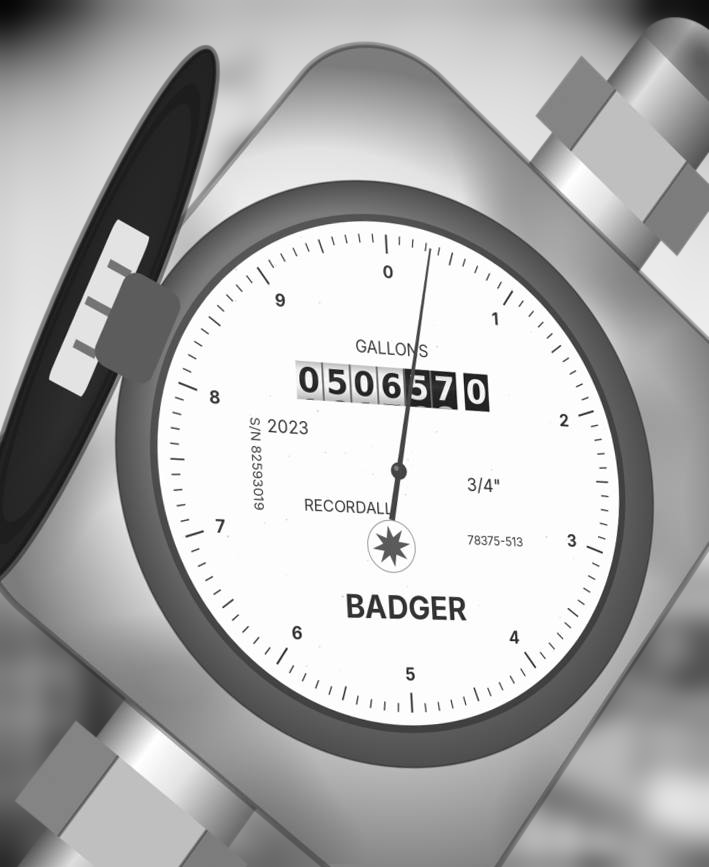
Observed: 506570.3 gal
